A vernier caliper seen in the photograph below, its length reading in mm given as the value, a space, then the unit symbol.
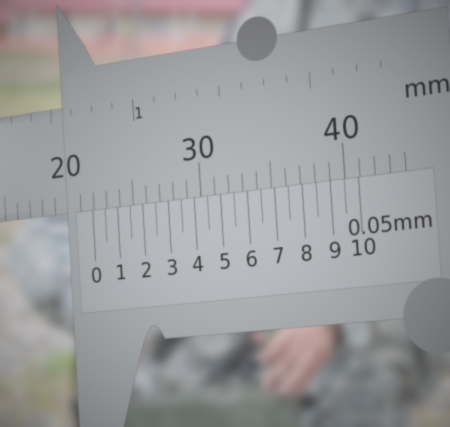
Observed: 21.9 mm
